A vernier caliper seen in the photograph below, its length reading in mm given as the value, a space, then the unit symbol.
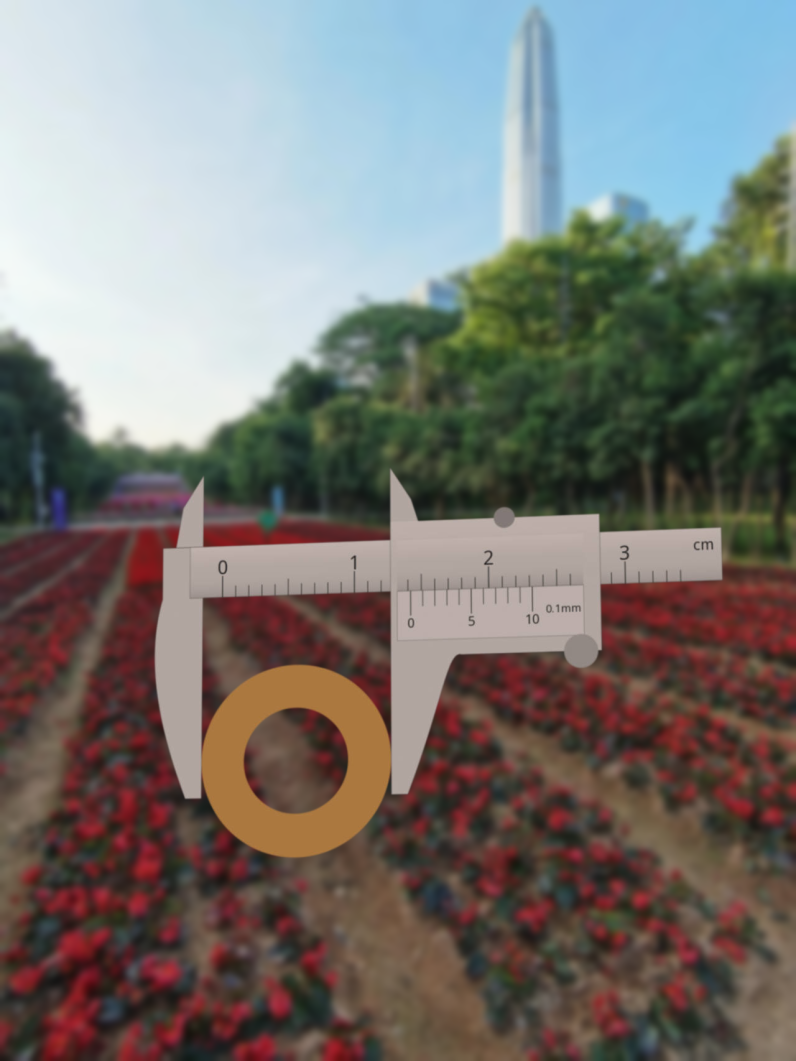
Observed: 14.2 mm
